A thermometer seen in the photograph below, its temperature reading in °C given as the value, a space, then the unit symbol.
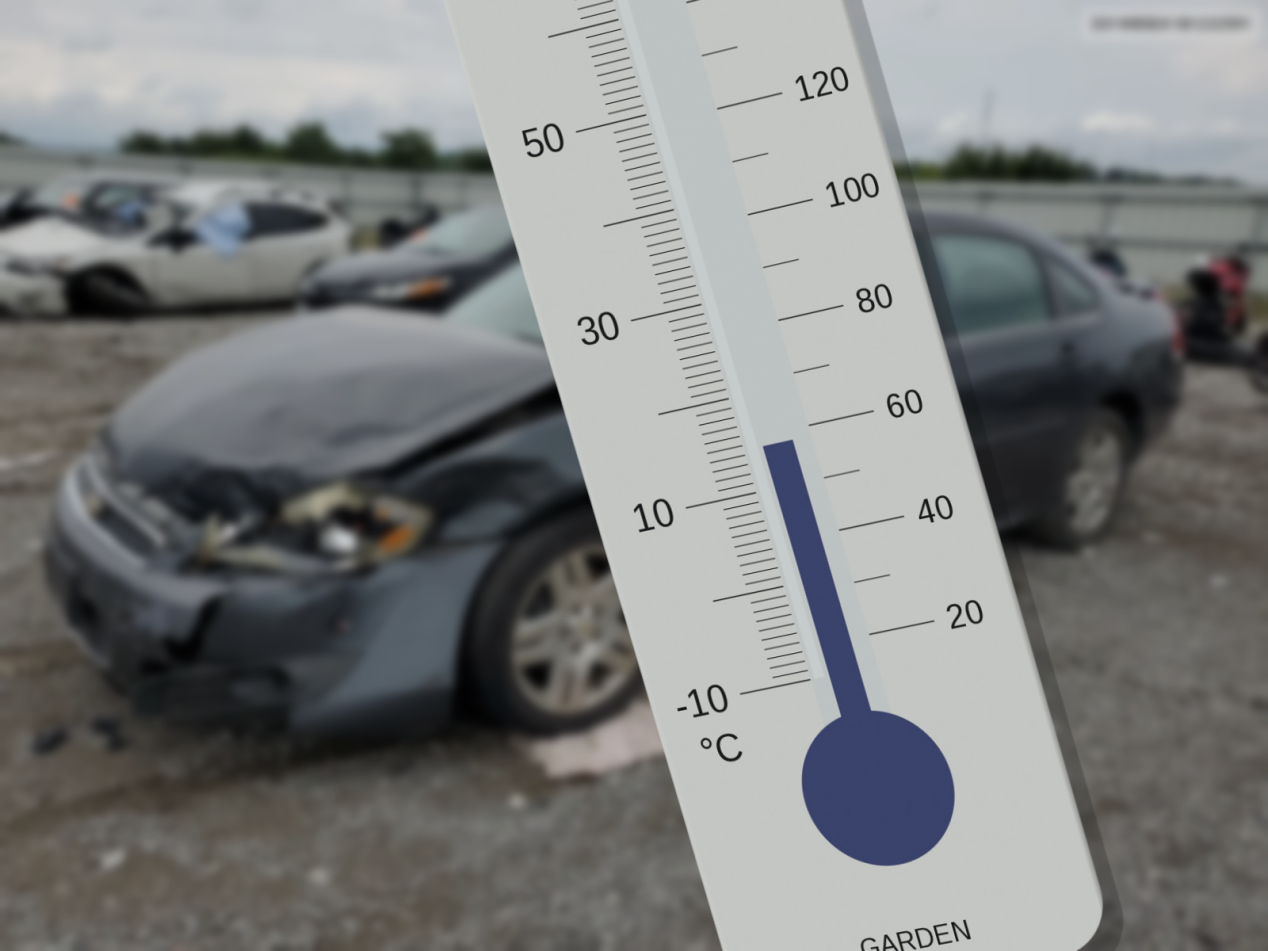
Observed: 14.5 °C
